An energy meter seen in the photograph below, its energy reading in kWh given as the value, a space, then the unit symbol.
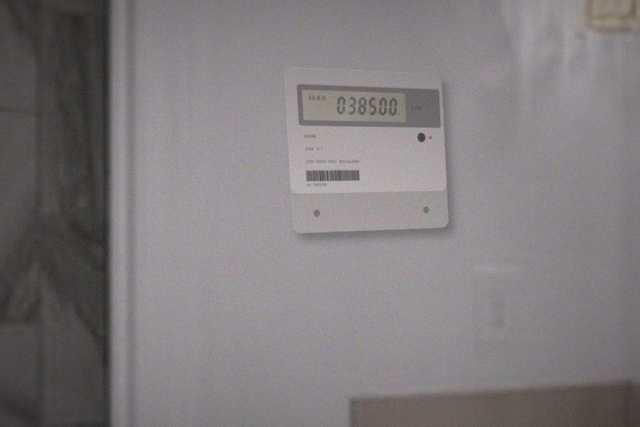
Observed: 38500 kWh
